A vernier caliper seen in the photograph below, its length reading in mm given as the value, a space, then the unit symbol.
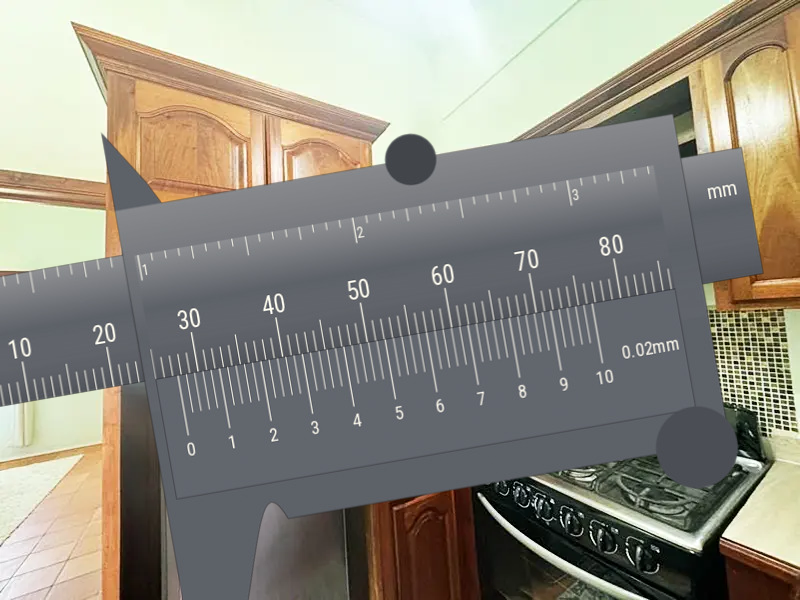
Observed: 27.6 mm
